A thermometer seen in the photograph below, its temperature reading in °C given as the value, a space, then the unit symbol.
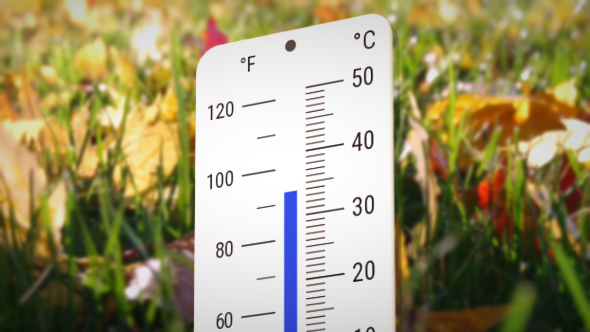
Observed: 34 °C
